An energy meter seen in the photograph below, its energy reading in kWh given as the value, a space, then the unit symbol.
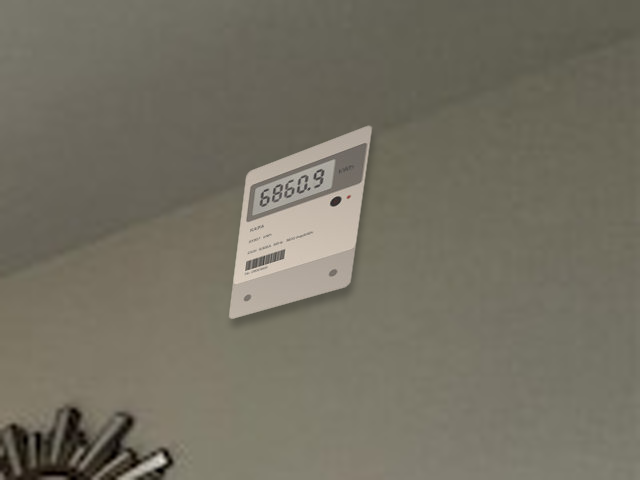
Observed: 6860.9 kWh
